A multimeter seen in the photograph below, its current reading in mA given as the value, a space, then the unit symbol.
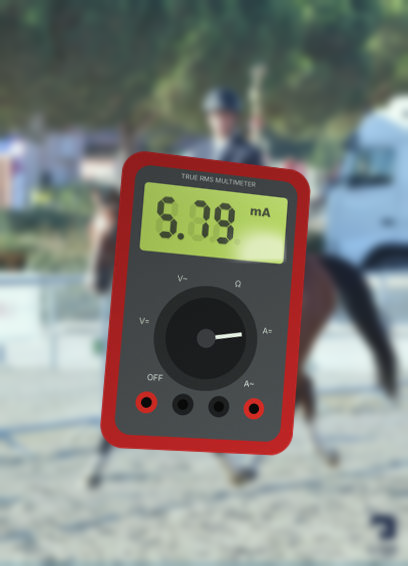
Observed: 5.79 mA
